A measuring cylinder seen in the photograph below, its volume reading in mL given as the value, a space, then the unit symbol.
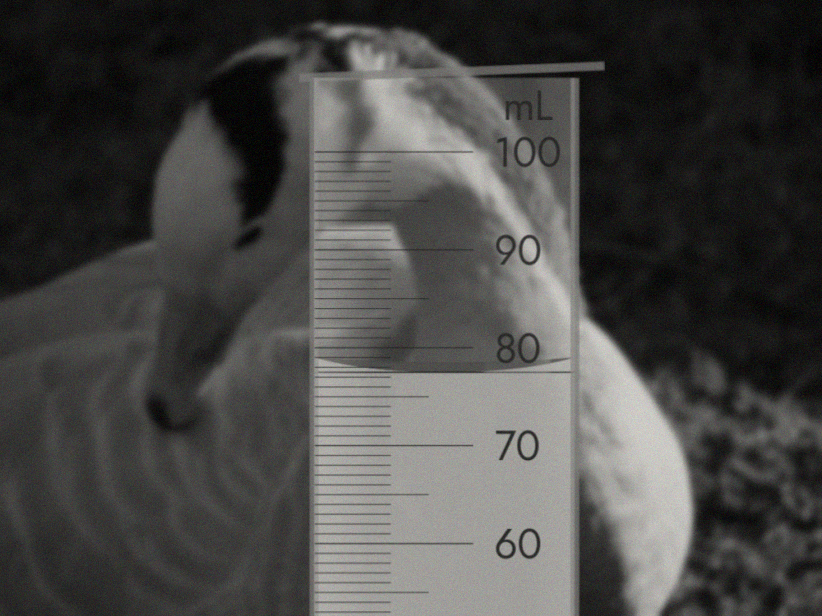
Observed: 77.5 mL
